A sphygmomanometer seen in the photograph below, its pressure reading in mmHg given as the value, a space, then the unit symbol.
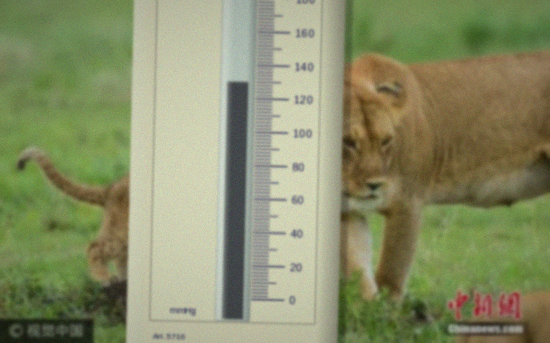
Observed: 130 mmHg
